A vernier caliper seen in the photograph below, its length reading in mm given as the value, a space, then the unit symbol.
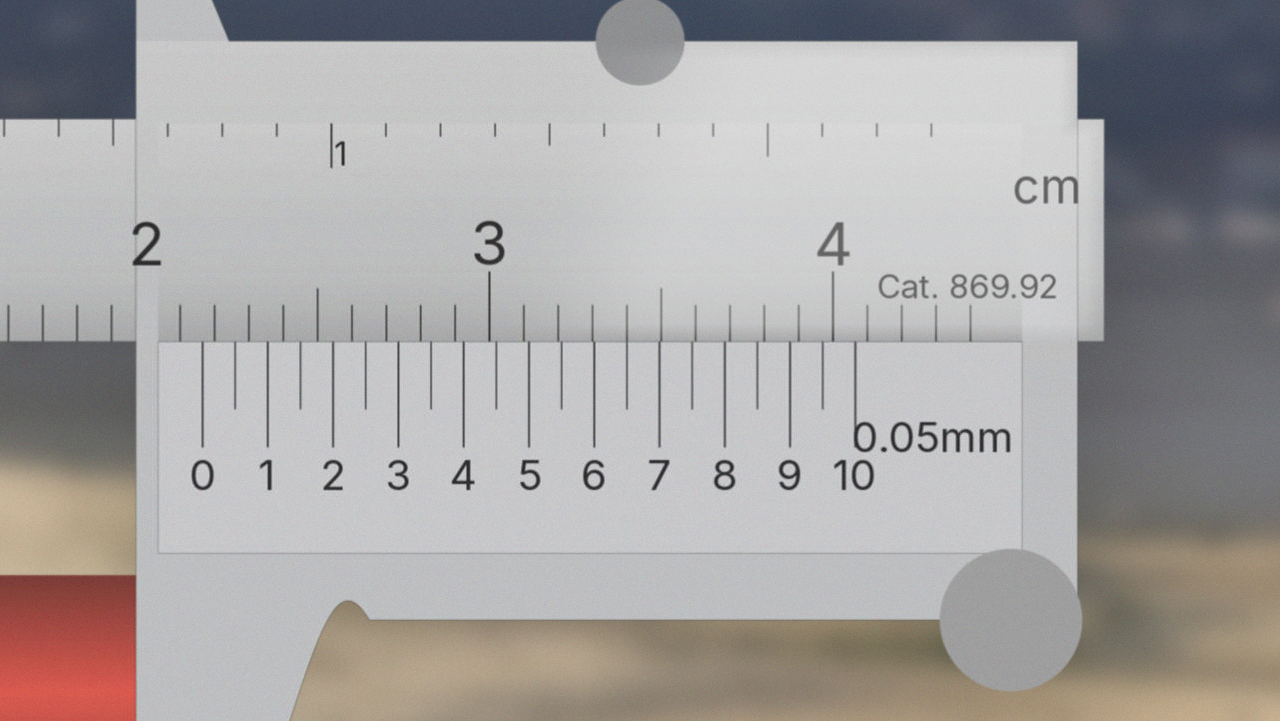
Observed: 21.65 mm
